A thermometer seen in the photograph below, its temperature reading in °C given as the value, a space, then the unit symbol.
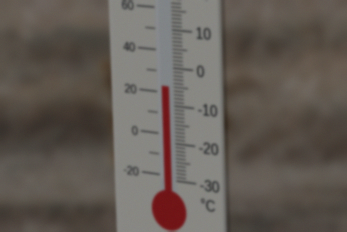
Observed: -5 °C
